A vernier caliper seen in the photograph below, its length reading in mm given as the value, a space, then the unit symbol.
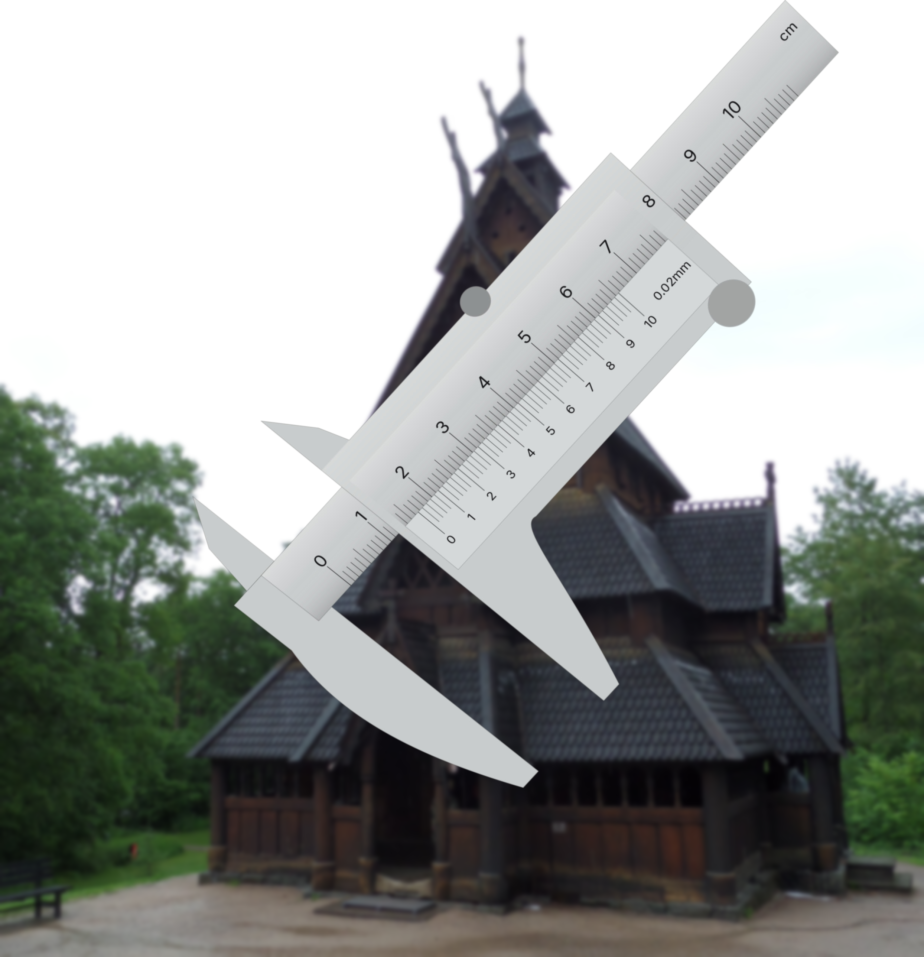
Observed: 16.6 mm
